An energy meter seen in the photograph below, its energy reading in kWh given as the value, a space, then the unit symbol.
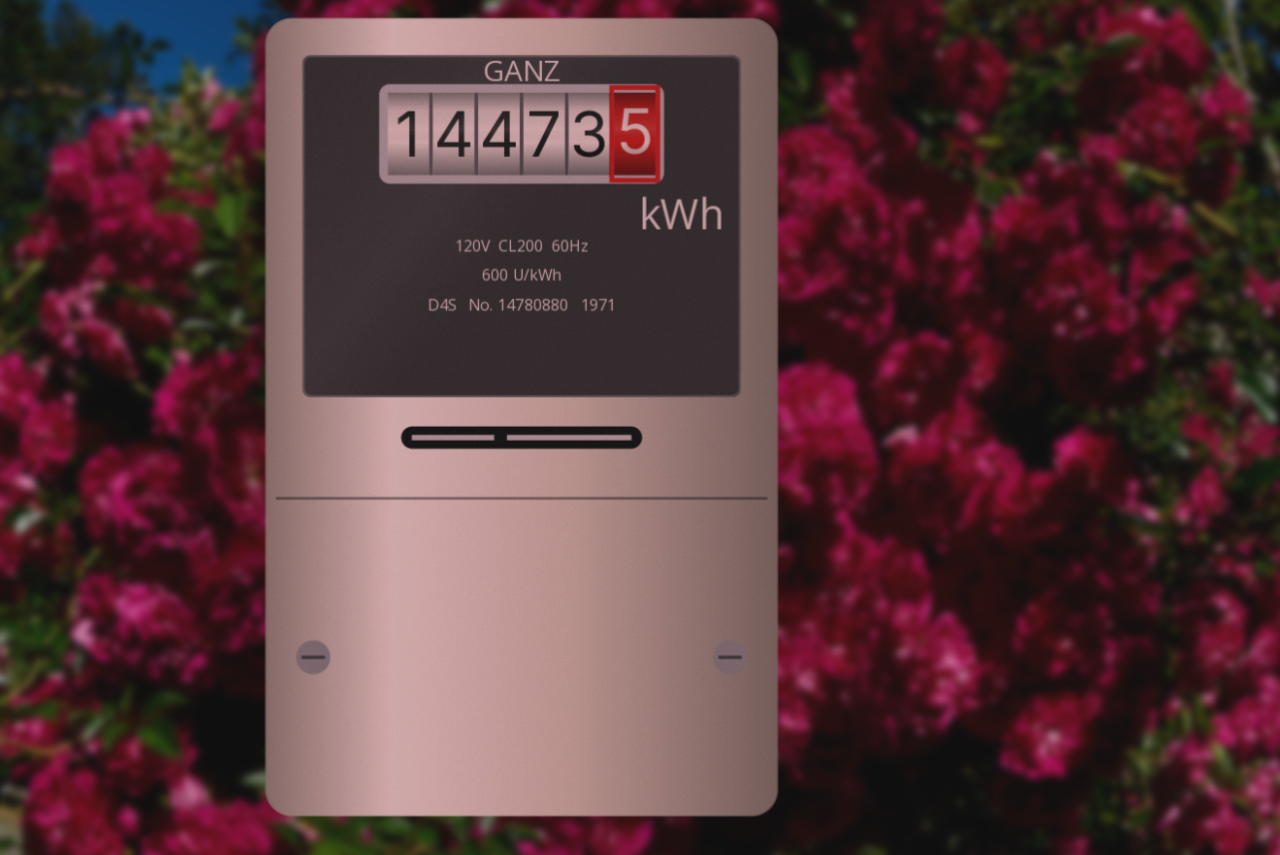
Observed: 14473.5 kWh
